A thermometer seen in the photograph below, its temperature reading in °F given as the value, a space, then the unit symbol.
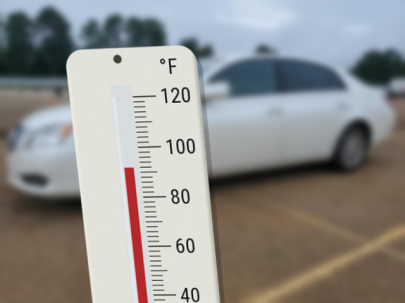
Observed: 92 °F
